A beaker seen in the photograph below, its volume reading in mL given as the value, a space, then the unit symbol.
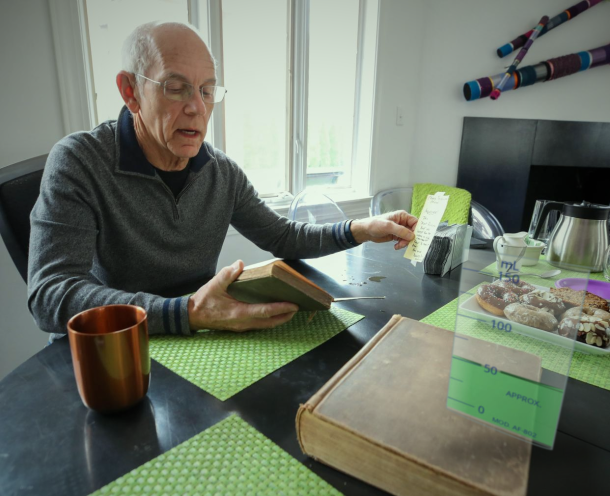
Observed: 50 mL
